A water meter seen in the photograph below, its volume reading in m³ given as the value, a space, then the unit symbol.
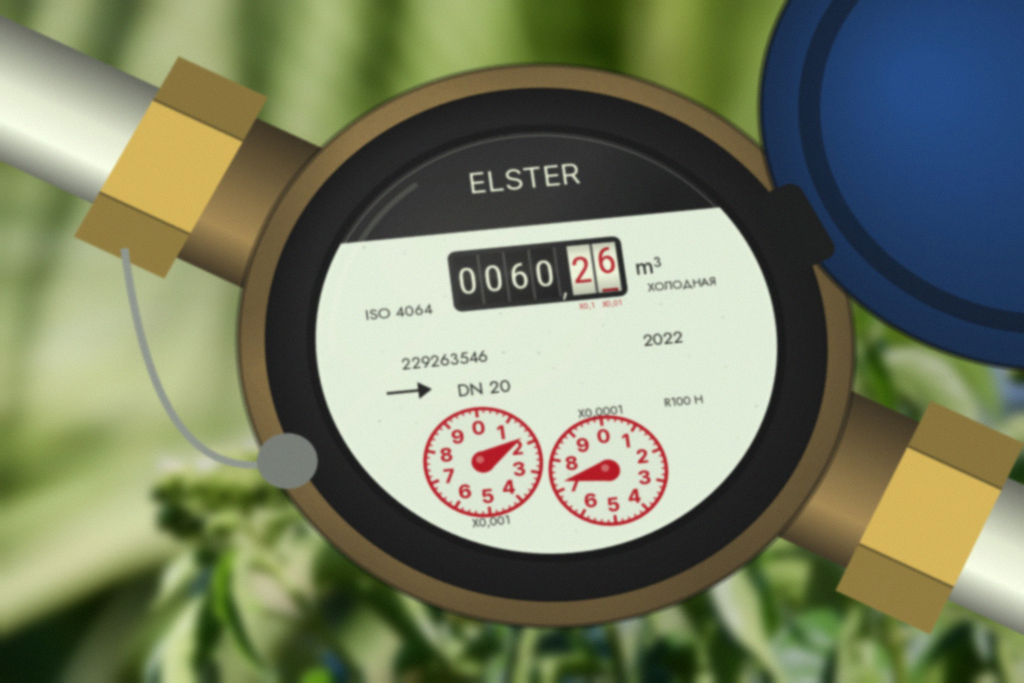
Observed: 60.2617 m³
